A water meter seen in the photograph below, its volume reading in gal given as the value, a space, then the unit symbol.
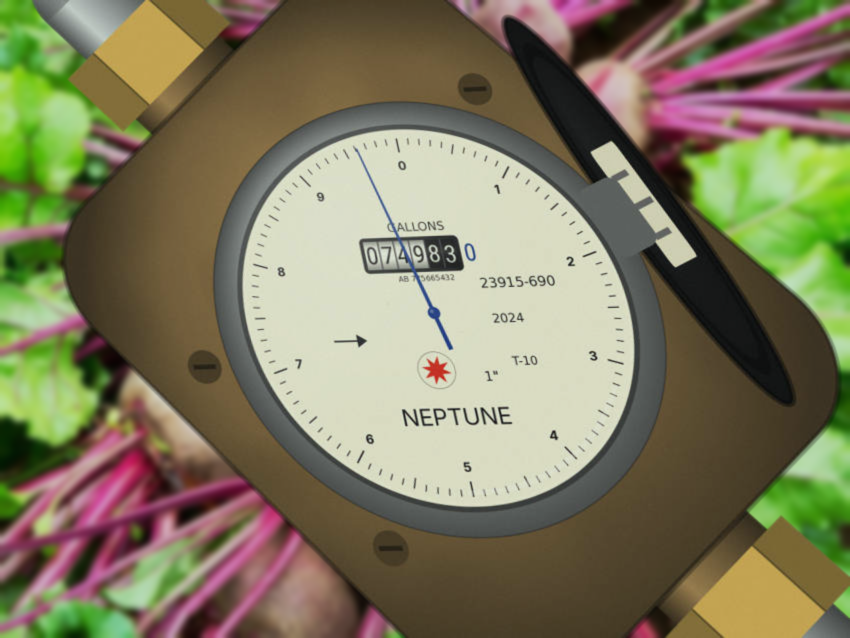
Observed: 749829.6 gal
